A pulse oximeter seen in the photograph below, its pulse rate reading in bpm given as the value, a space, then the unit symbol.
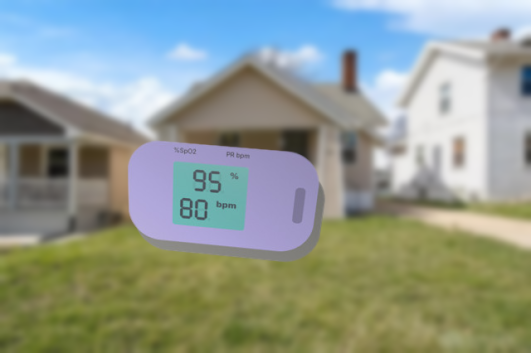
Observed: 80 bpm
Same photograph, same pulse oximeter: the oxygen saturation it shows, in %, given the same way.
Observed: 95 %
